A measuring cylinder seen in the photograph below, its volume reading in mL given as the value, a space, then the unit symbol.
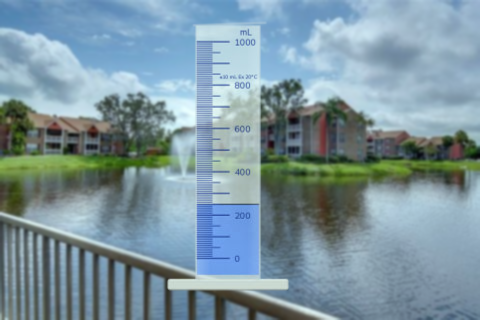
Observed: 250 mL
